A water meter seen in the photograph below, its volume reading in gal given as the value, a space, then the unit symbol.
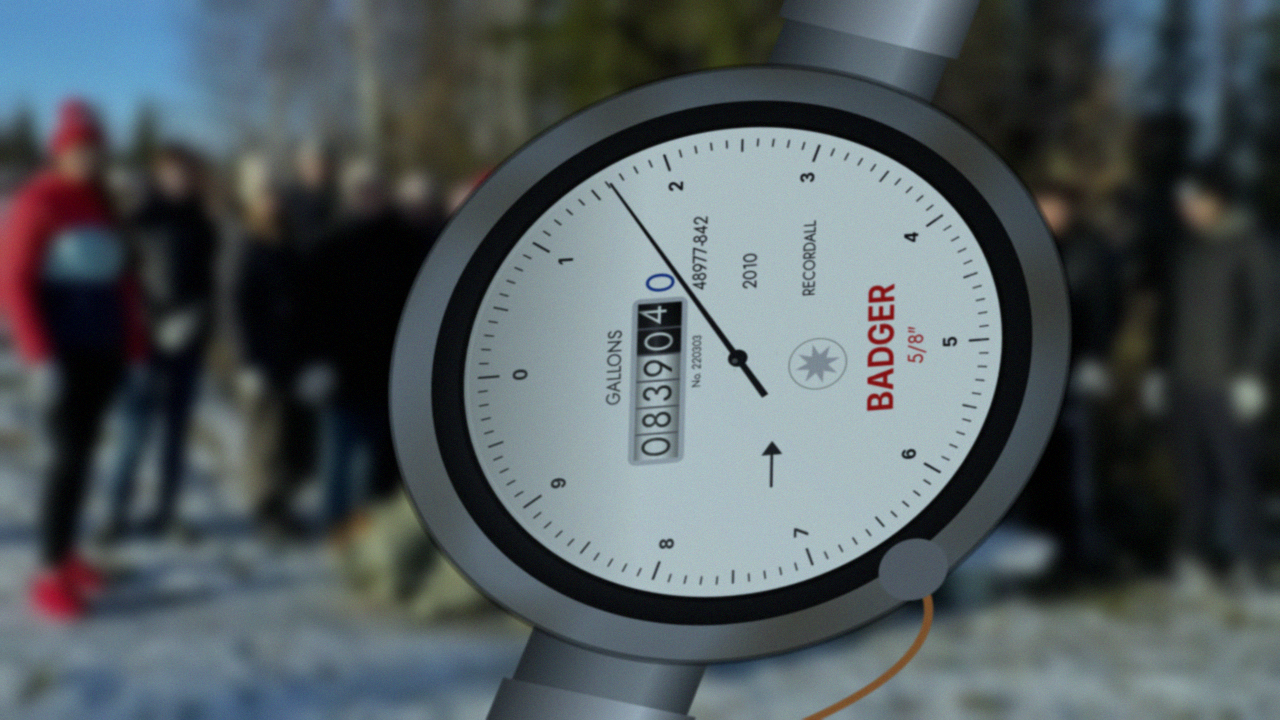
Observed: 839041.6 gal
